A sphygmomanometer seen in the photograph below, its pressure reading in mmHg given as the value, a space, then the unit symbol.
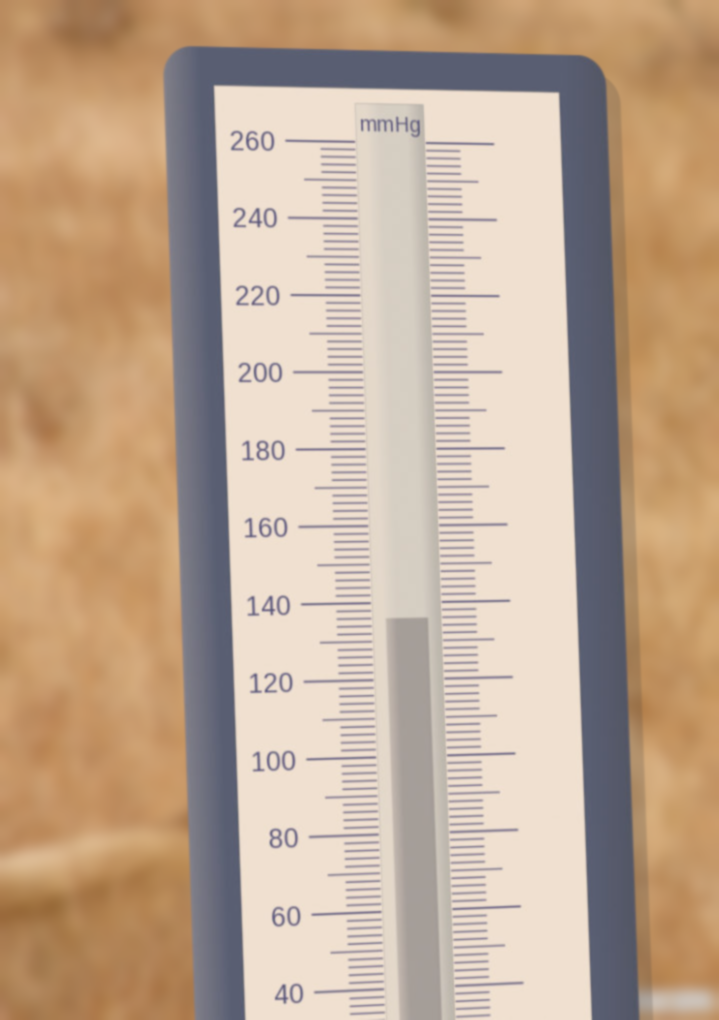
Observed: 136 mmHg
